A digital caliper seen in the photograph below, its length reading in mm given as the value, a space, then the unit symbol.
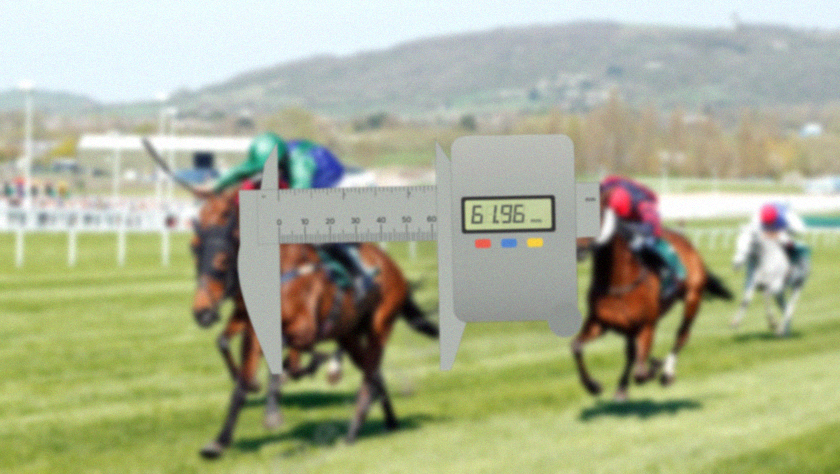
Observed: 61.96 mm
